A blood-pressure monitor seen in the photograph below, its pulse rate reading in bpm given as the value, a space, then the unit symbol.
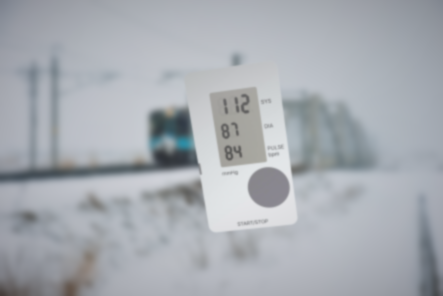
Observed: 84 bpm
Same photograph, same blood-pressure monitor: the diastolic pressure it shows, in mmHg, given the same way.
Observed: 87 mmHg
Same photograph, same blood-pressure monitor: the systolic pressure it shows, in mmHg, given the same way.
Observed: 112 mmHg
